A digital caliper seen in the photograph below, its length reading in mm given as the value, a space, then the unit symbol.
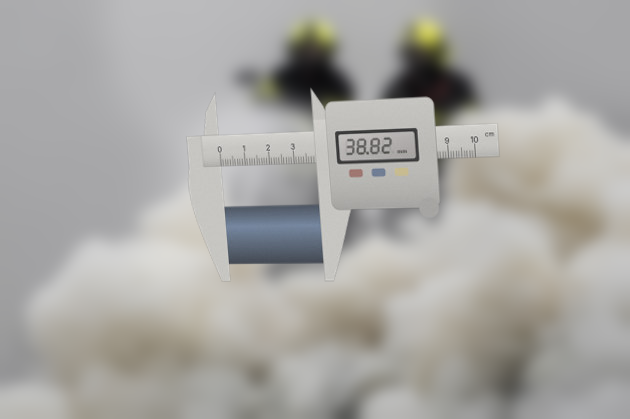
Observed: 38.82 mm
